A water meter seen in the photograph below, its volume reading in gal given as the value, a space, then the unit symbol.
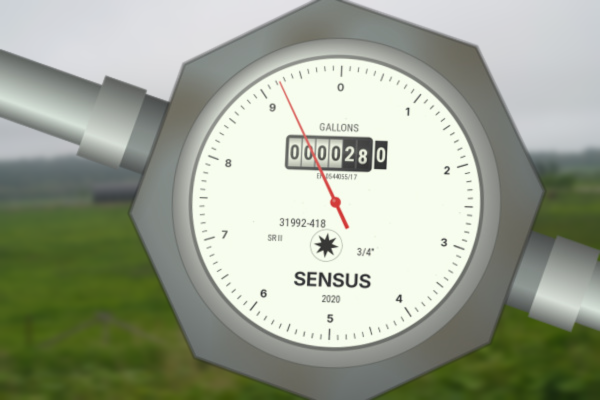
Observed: 279.2 gal
